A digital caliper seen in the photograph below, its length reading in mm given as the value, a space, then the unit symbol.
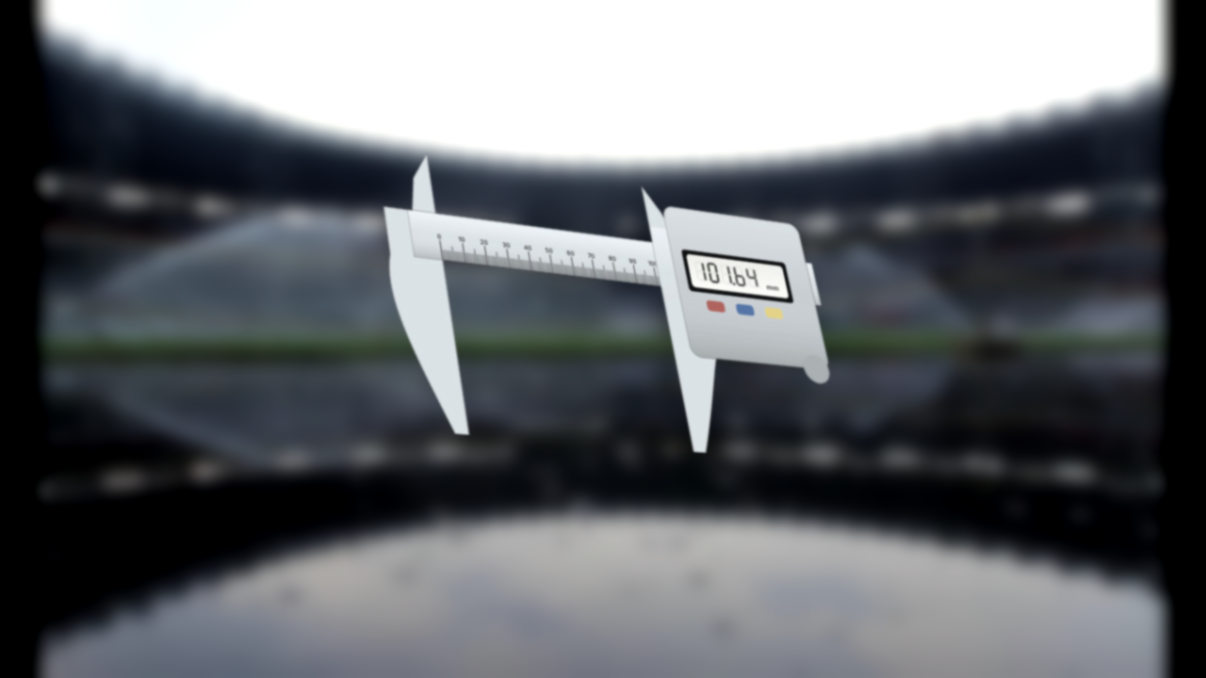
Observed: 101.64 mm
